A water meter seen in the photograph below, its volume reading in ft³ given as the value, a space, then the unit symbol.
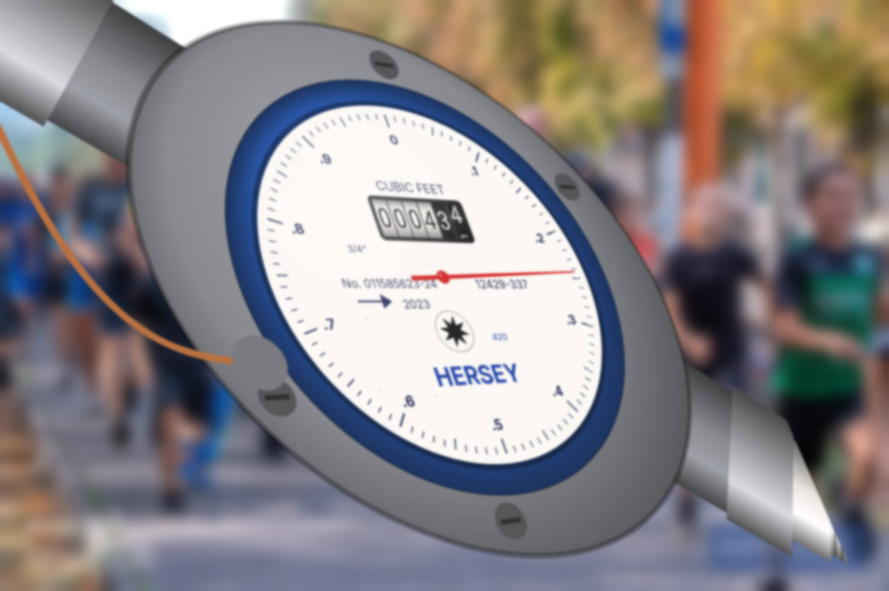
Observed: 434.24 ft³
